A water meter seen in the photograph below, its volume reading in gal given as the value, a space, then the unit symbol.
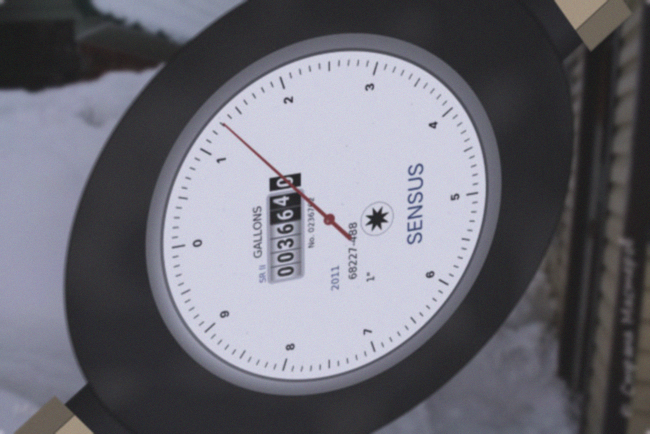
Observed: 36641.3 gal
